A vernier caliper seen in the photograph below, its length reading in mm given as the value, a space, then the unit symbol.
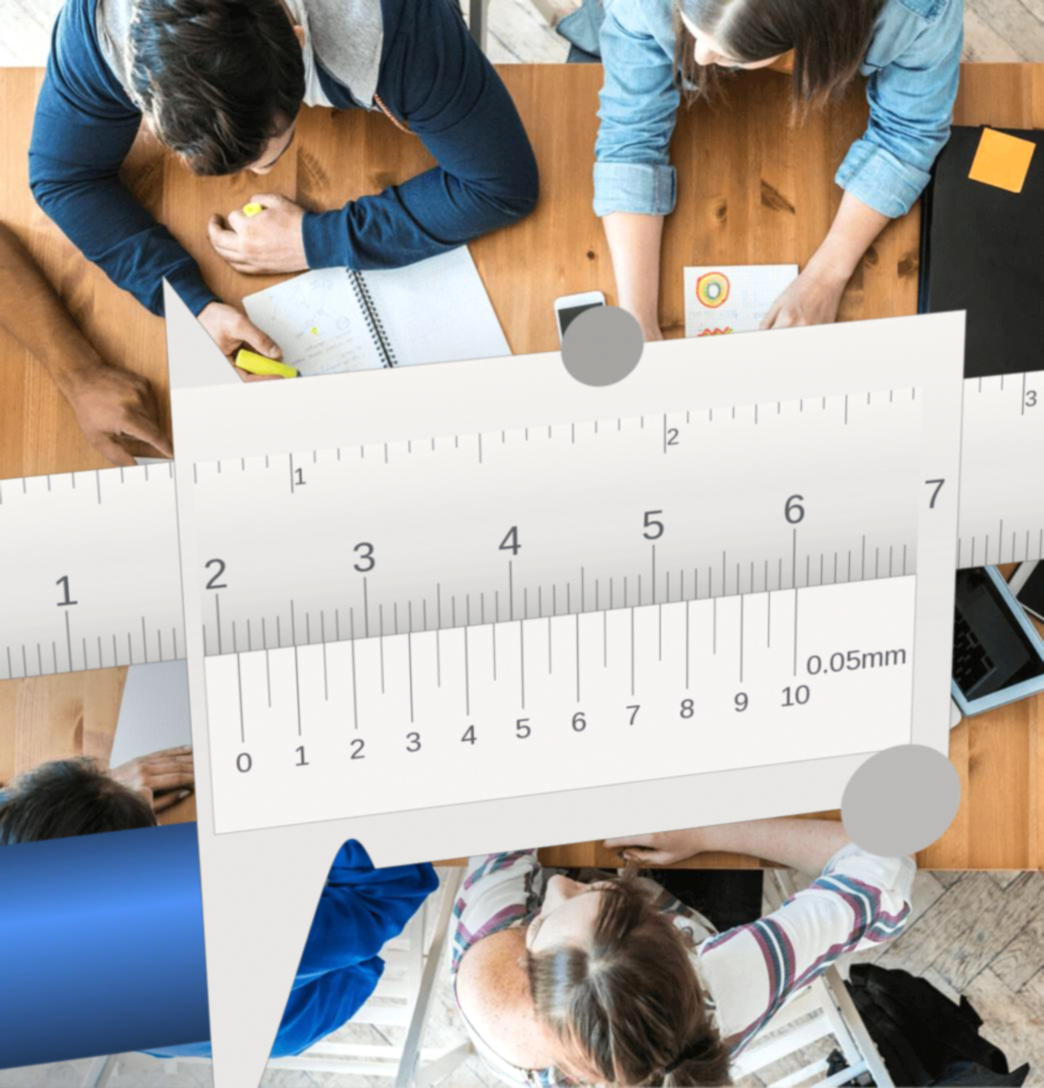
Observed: 21.2 mm
